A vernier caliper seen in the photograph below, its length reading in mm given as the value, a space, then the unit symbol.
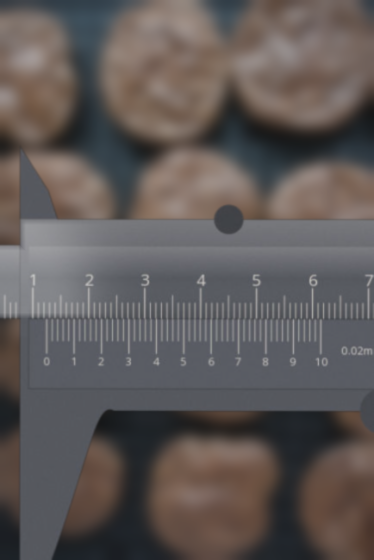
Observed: 12.5 mm
